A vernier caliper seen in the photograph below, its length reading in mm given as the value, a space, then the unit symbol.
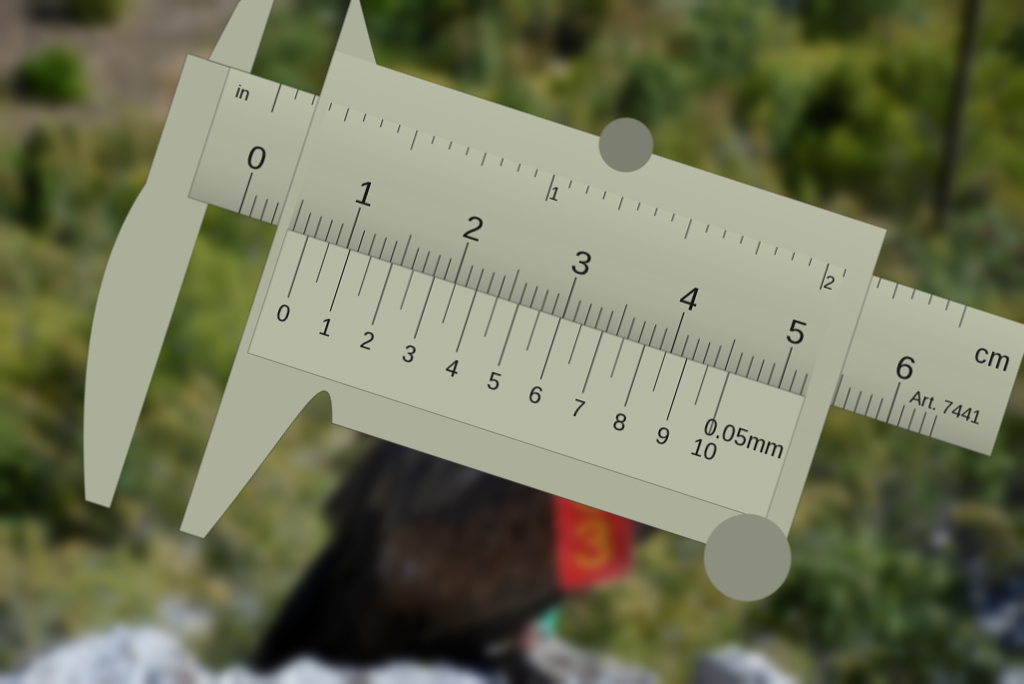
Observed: 6.4 mm
